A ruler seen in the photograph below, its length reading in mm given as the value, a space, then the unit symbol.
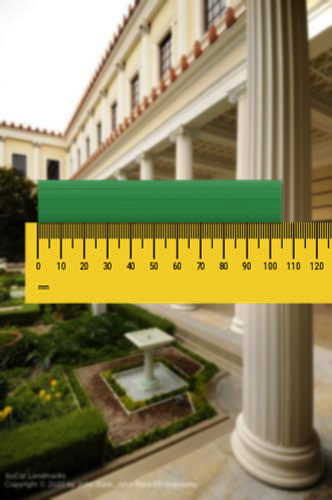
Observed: 105 mm
